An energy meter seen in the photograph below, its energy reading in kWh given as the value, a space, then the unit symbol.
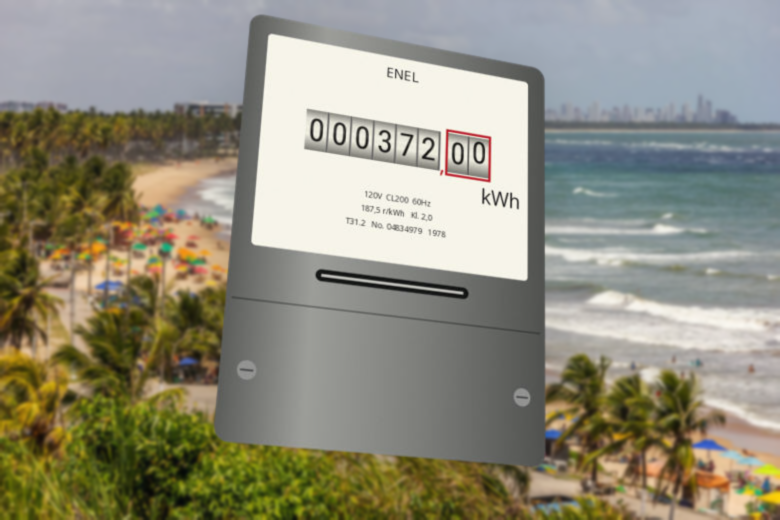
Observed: 372.00 kWh
